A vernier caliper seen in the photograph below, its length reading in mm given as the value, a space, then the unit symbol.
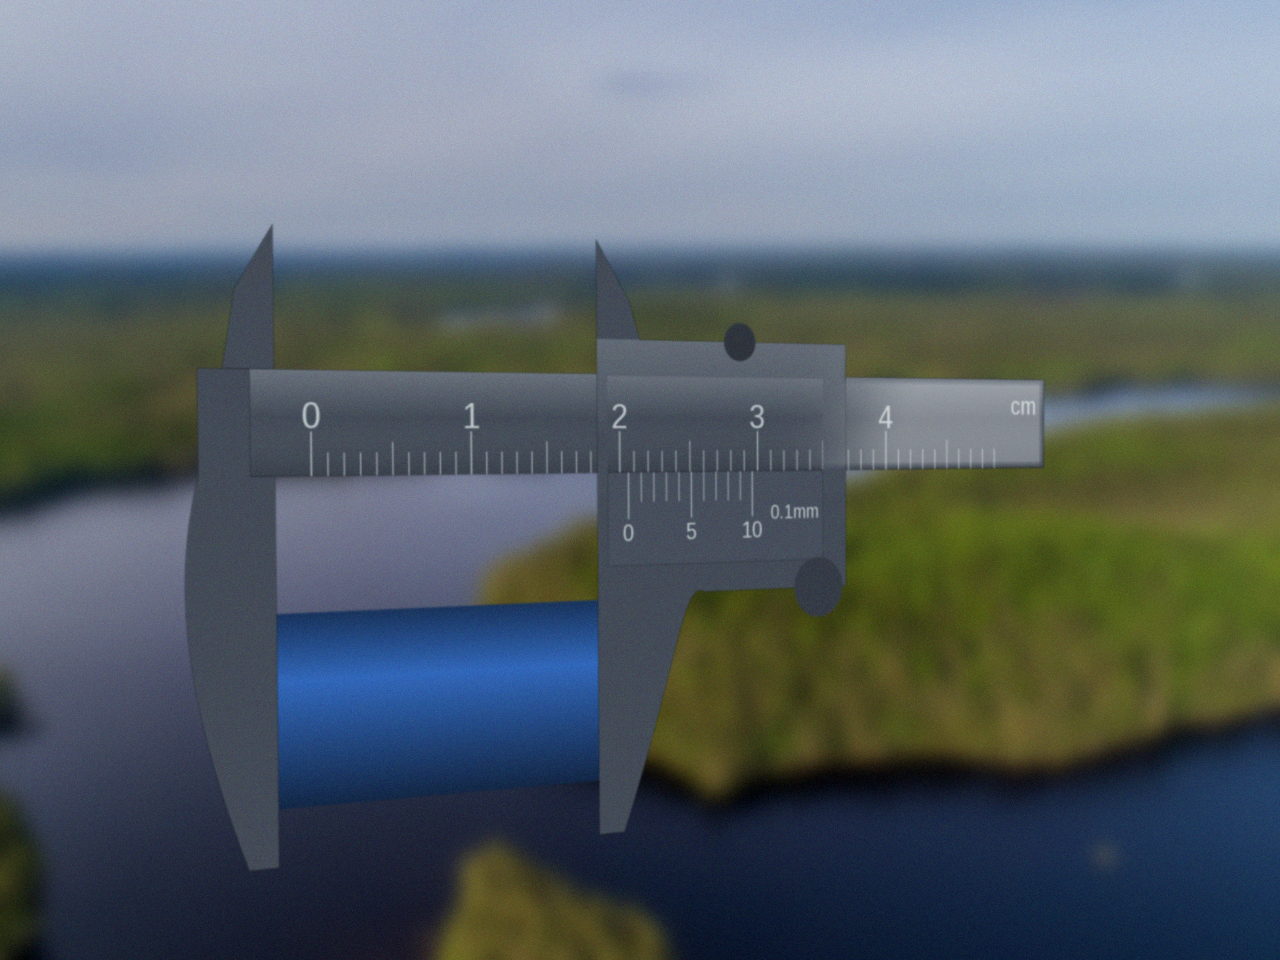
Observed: 20.6 mm
